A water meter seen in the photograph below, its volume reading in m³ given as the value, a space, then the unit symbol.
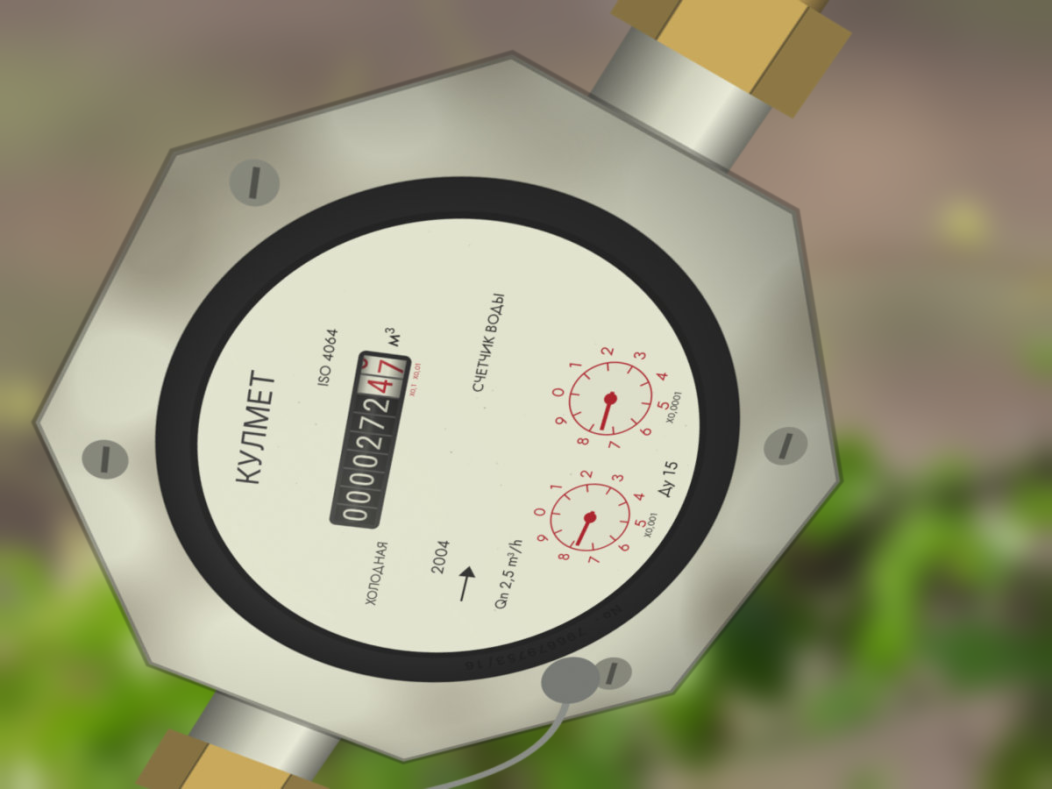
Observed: 272.4677 m³
